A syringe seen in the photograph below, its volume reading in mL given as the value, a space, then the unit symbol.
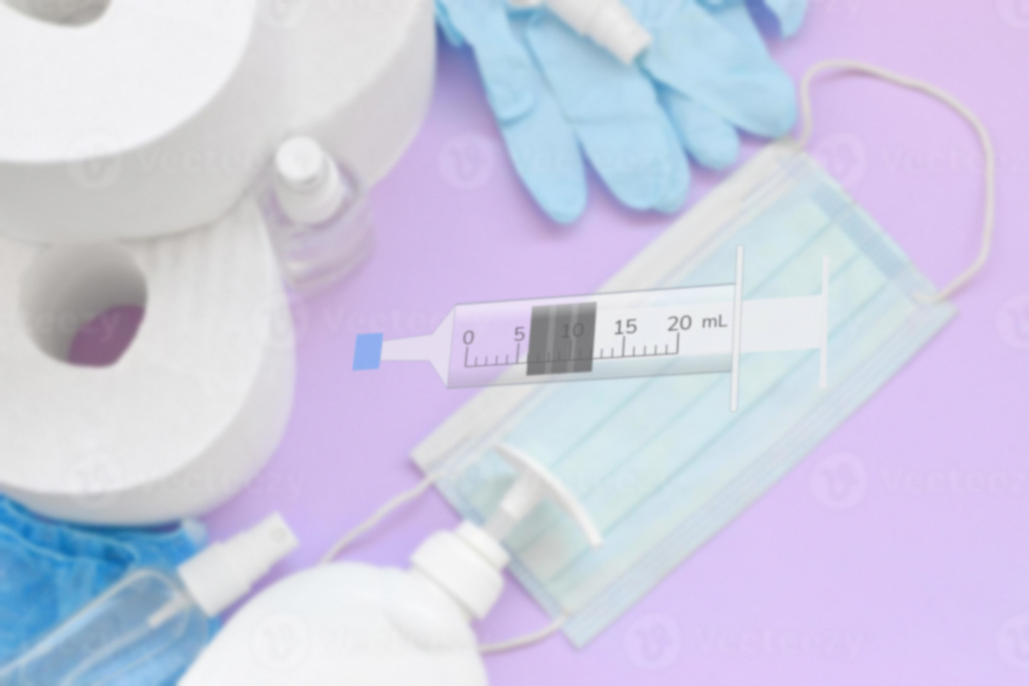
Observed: 6 mL
